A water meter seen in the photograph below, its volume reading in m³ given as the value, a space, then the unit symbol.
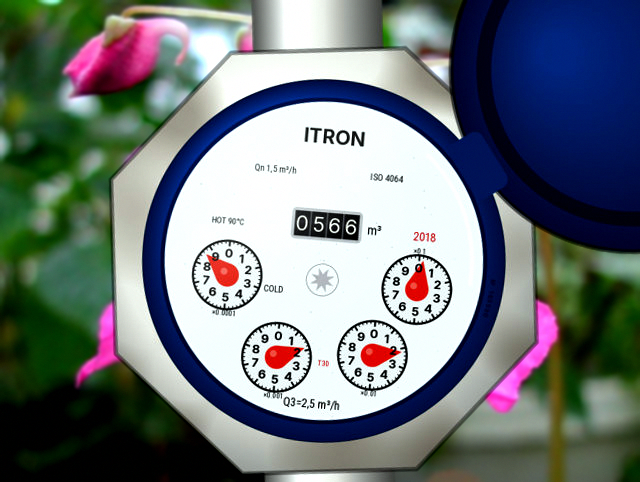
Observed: 566.0218 m³
